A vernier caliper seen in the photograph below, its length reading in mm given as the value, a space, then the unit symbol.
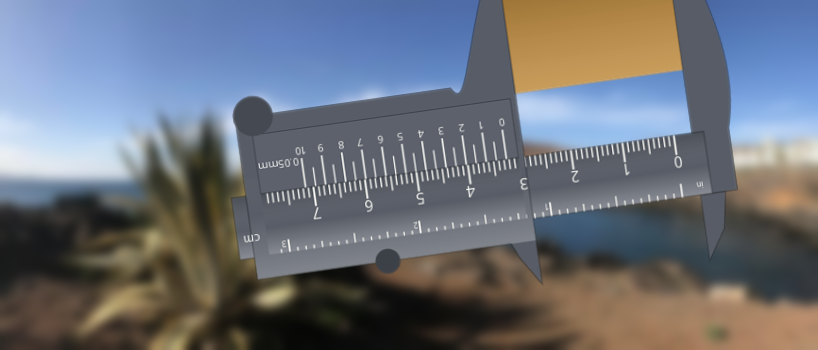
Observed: 32.5 mm
